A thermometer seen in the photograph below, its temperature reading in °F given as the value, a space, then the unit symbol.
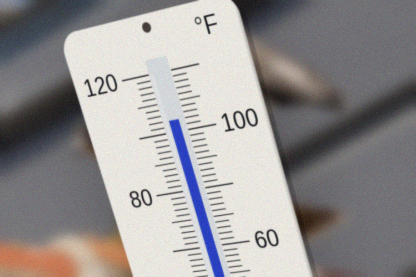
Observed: 104 °F
